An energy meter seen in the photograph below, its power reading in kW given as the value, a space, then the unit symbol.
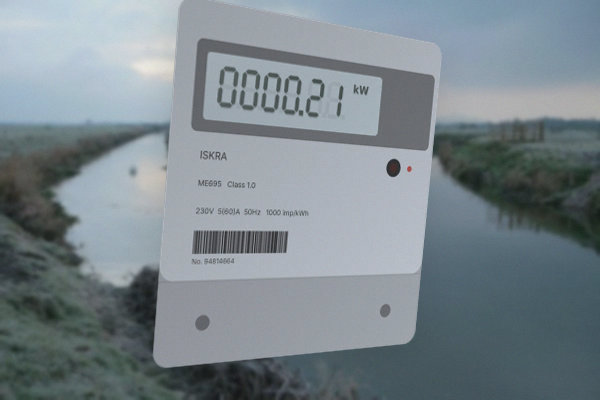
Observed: 0.21 kW
